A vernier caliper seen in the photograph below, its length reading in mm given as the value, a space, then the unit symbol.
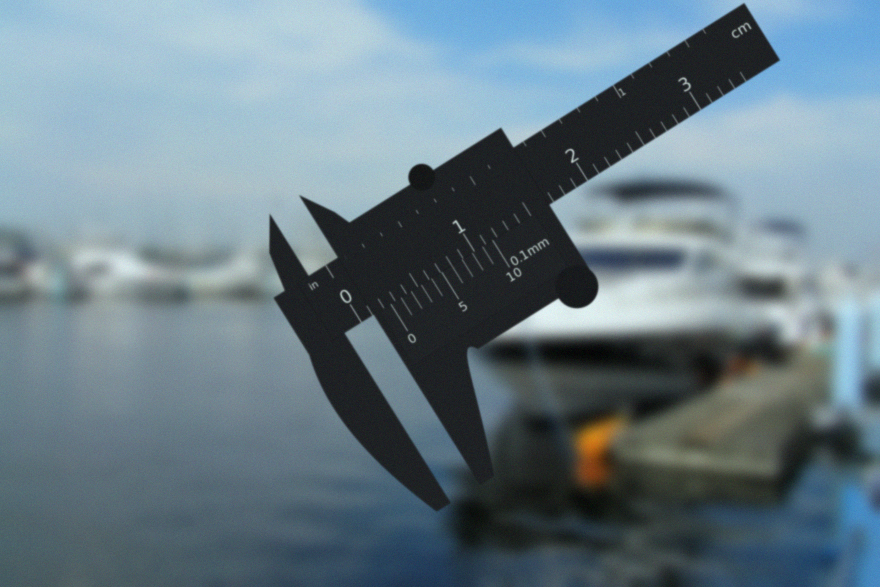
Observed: 2.6 mm
